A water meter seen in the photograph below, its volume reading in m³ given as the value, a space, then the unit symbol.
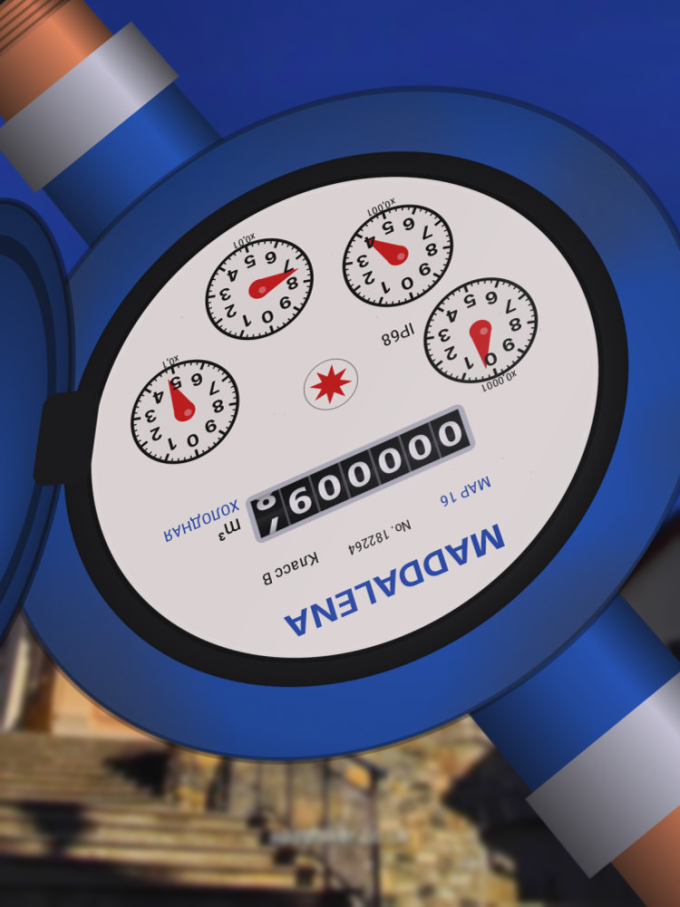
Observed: 97.4740 m³
